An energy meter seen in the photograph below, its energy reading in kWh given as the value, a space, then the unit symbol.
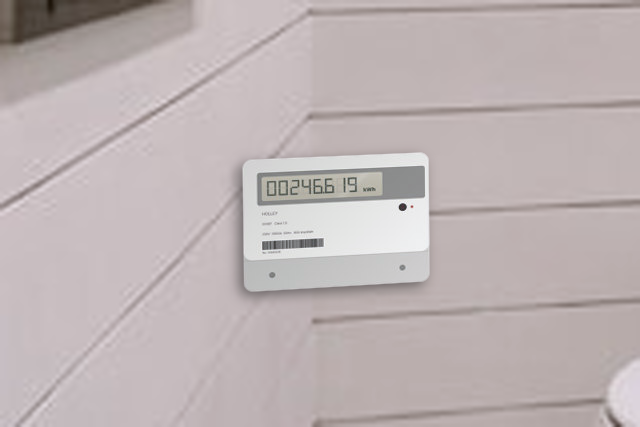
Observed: 246.619 kWh
